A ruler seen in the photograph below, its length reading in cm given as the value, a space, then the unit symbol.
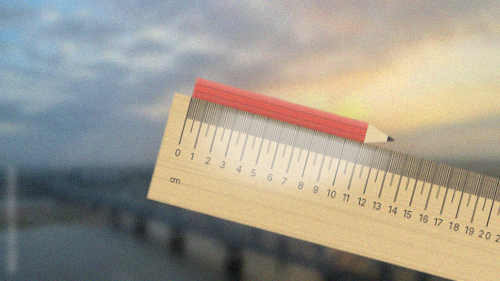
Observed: 13 cm
